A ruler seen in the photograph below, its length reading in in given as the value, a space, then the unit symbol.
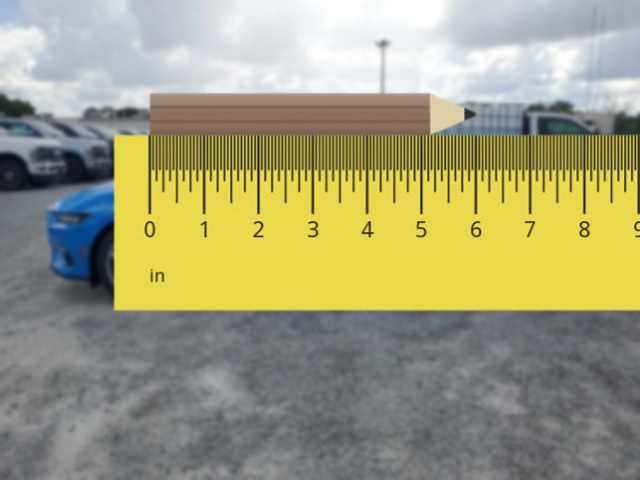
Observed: 6 in
